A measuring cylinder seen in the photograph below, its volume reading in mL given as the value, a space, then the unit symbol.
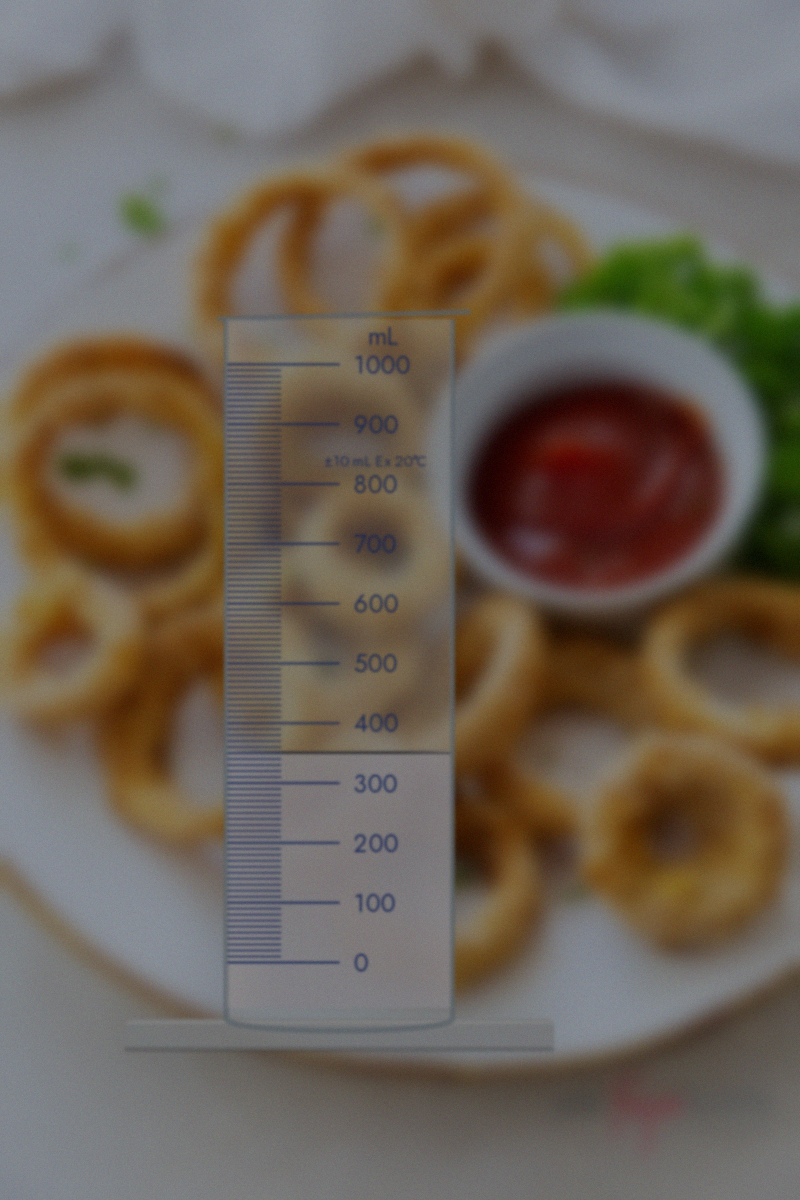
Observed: 350 mL
